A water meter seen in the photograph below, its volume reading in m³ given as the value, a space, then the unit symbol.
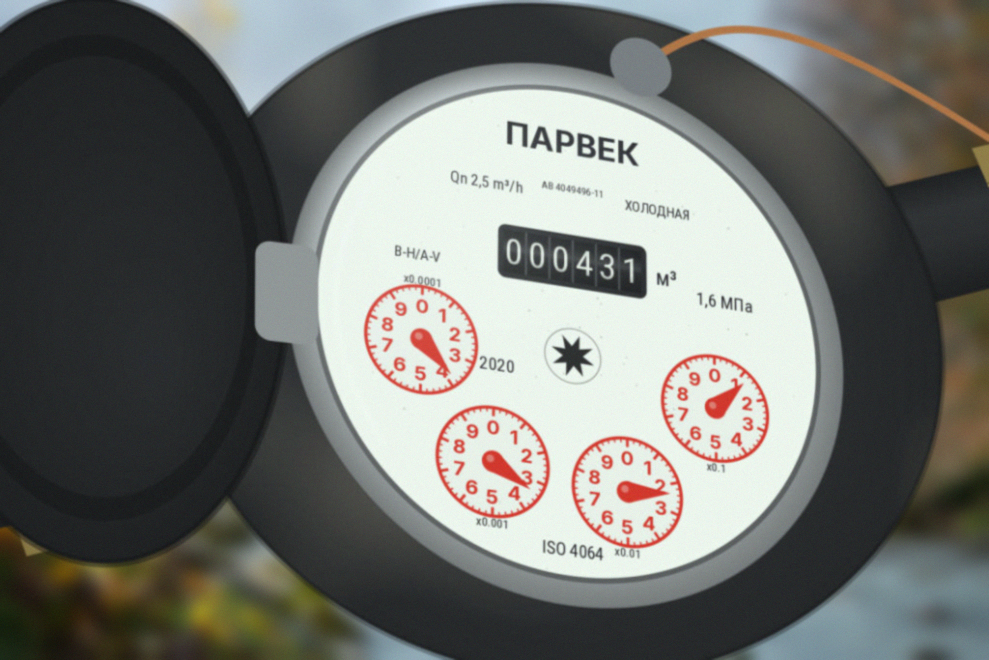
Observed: 431.1233 m³
